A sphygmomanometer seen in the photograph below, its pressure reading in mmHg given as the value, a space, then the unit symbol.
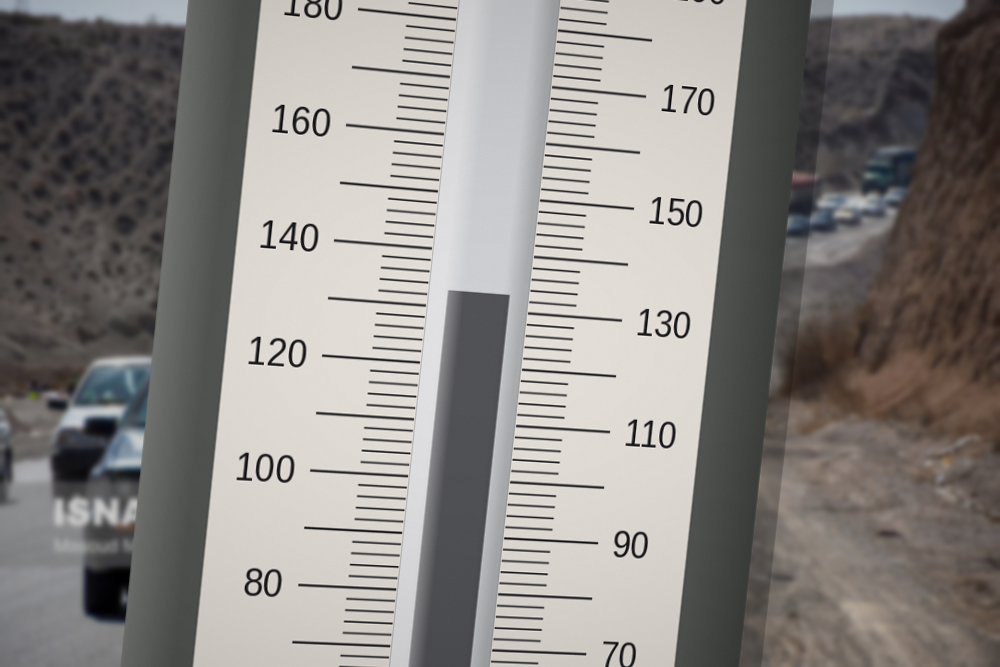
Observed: 133 mmHg
